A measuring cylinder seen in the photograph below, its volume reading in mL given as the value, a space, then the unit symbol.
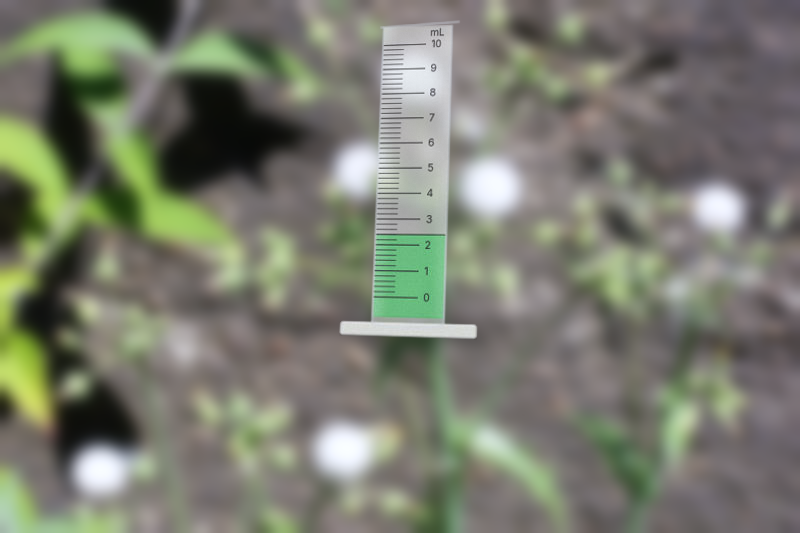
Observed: 2.4 mL
